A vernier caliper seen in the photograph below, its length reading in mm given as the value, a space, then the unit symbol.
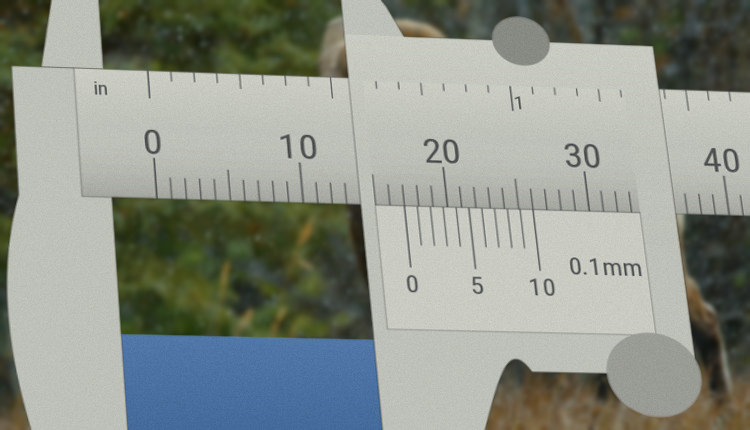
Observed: 17.0 mm
